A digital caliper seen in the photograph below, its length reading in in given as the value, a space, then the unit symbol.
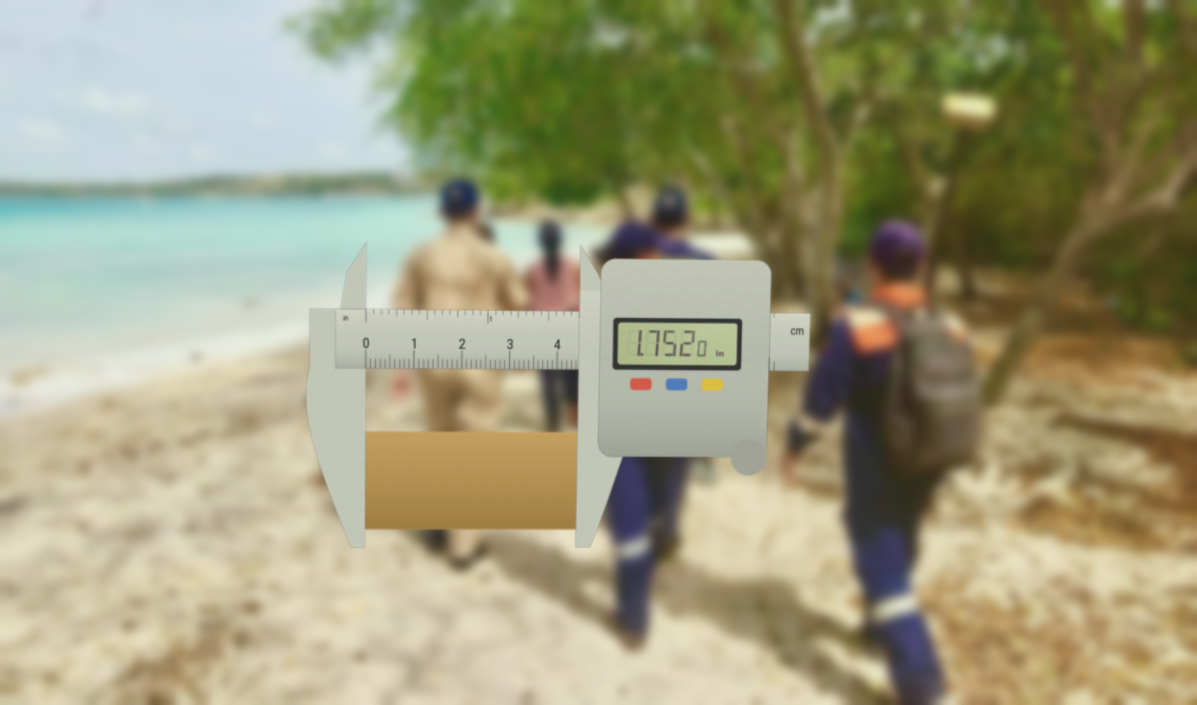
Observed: 1.7520 in
